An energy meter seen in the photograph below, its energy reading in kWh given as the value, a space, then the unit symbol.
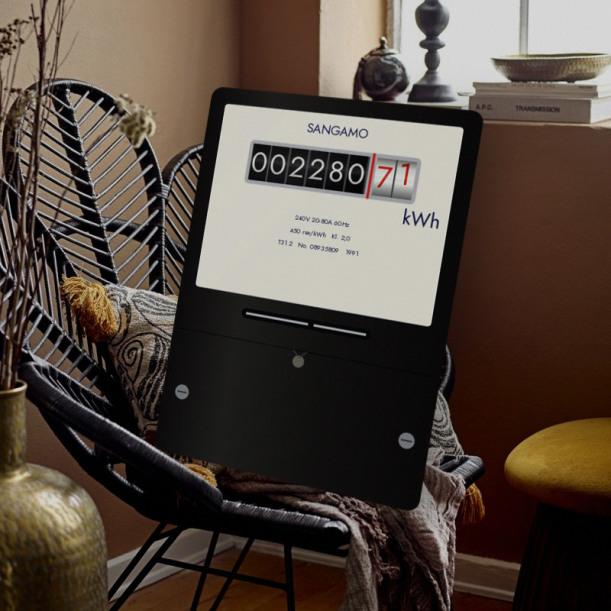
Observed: 2280.71 kWh
